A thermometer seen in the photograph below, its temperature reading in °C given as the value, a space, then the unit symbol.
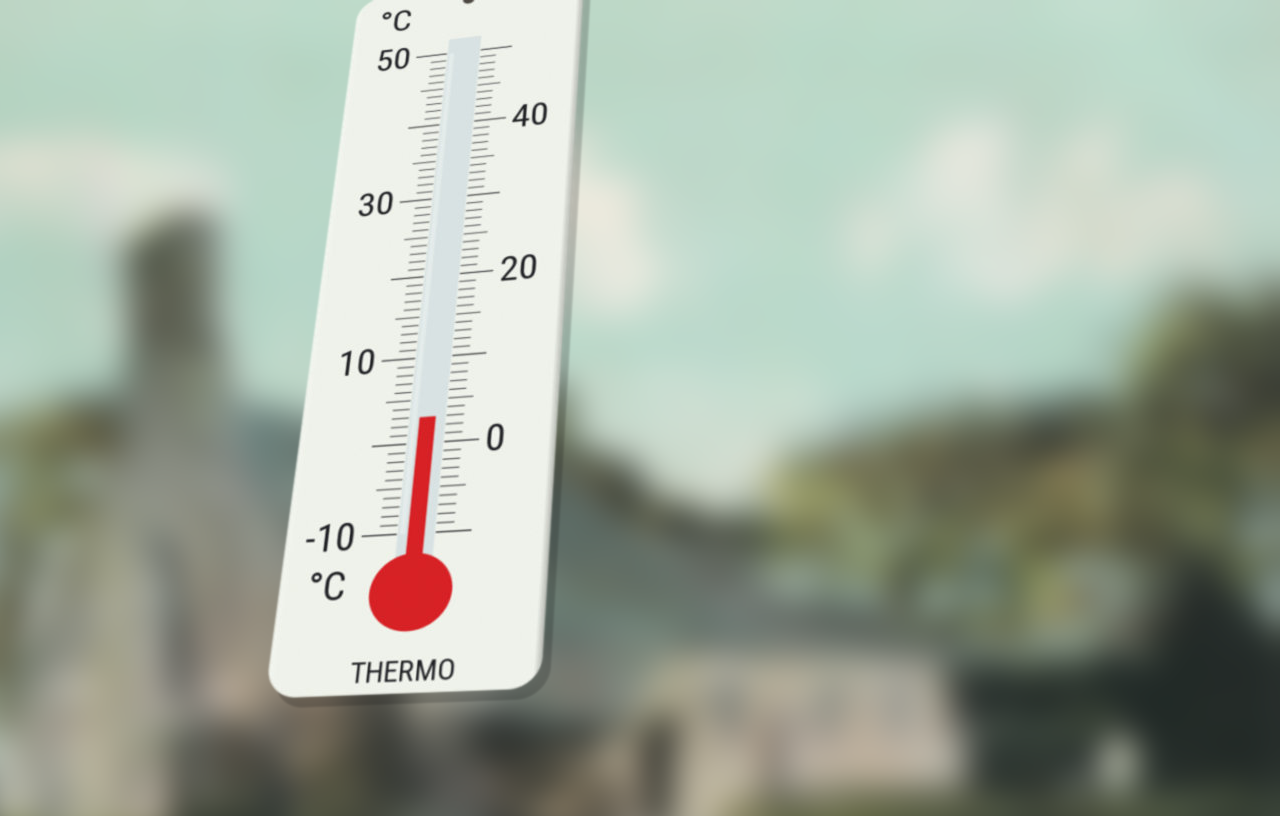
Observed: 3 °C
